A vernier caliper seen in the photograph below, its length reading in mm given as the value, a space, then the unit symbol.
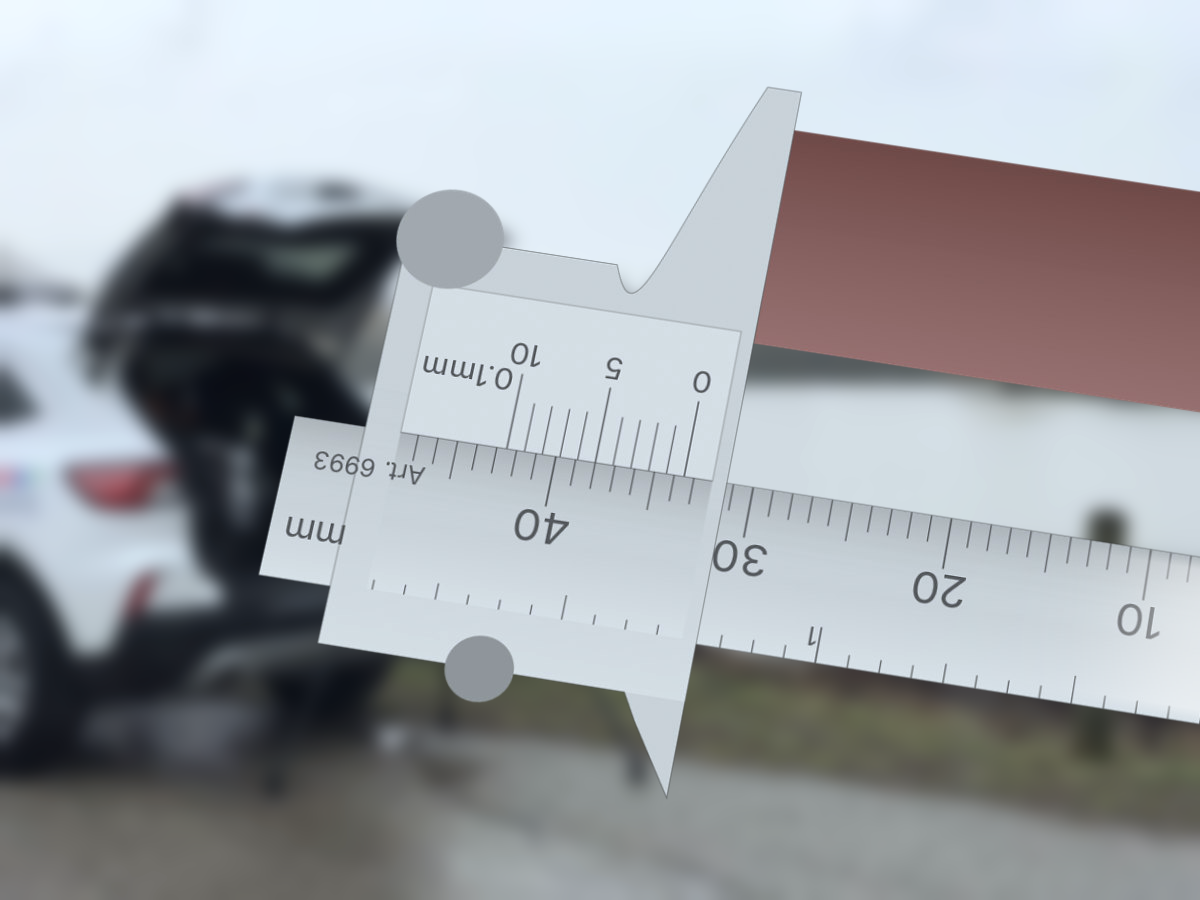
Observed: 33.5 mm
